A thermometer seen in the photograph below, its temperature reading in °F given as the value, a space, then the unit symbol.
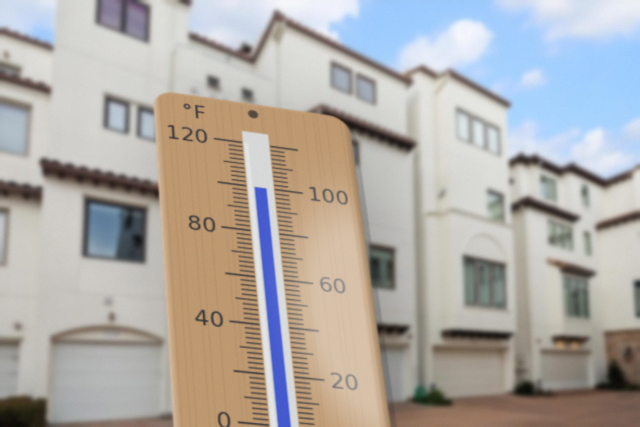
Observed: 100 °F
